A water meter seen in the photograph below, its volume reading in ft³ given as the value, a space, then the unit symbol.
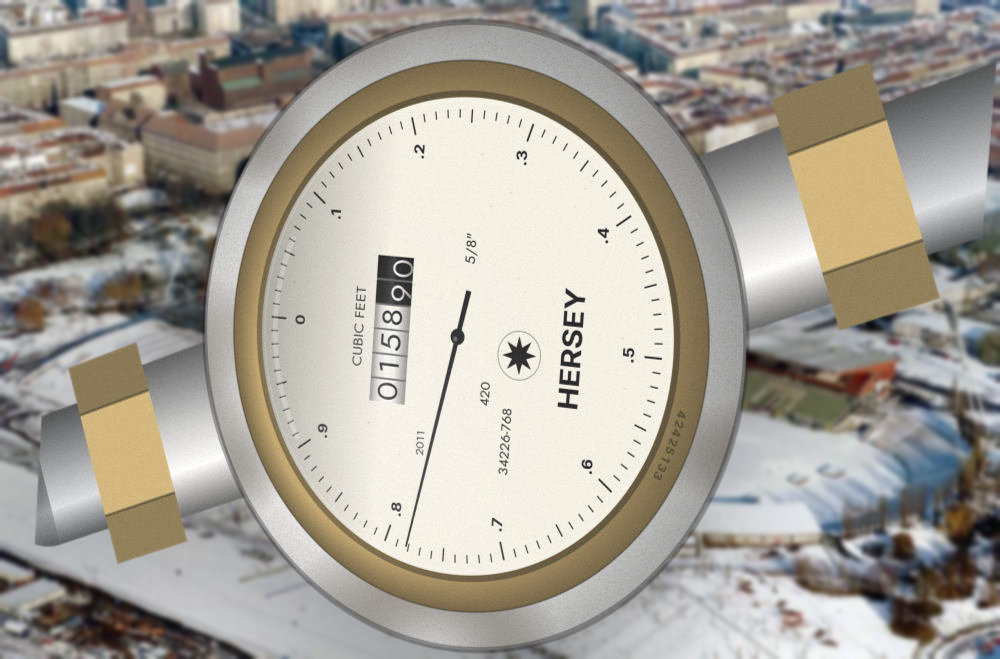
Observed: 15889.78 ft³
